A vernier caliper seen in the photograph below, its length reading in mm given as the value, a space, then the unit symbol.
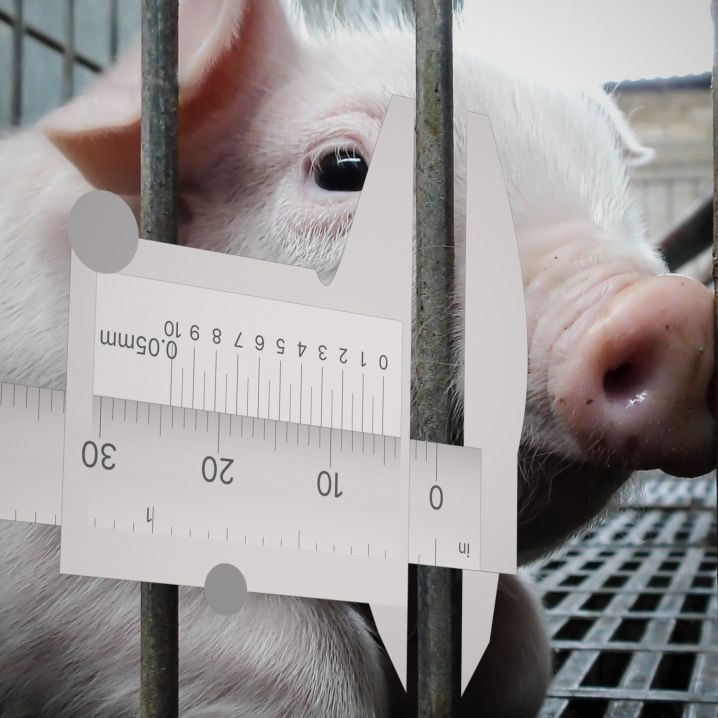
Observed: 5.2 mm
